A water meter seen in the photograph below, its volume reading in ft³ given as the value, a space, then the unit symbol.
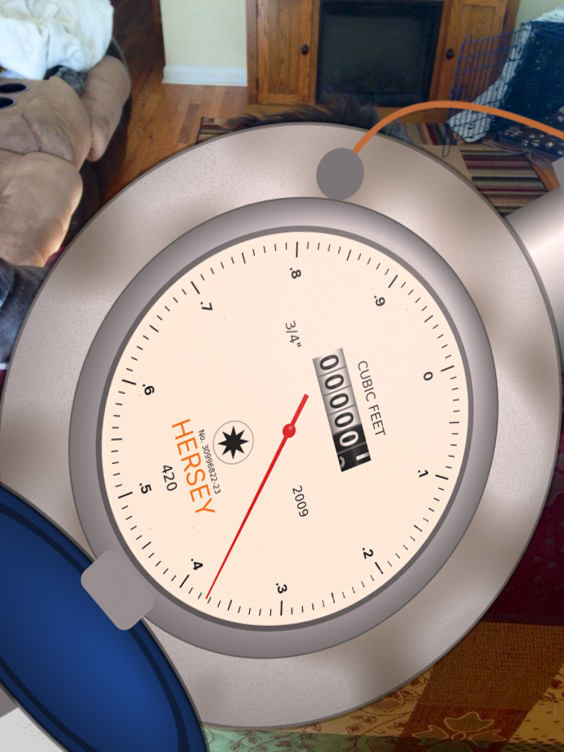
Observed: 1.37 ft³
